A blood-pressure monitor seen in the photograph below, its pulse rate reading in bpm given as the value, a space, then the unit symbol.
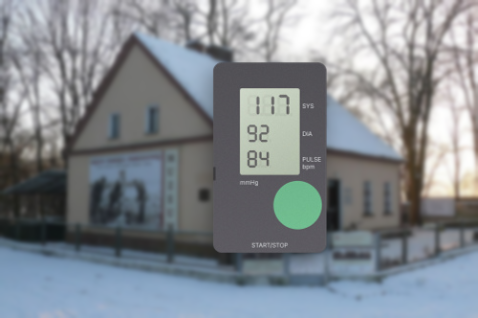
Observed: 84 bpm
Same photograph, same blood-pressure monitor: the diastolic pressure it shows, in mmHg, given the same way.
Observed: 92 mmHg
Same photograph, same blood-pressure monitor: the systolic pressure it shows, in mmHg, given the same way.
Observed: 117 mmHg
